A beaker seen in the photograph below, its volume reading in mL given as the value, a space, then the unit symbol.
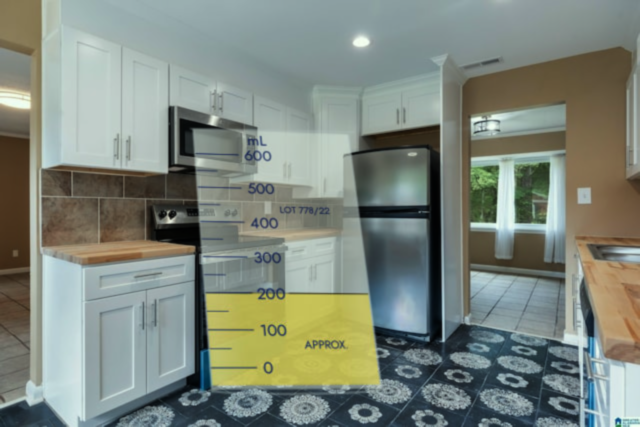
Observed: 200 mL
